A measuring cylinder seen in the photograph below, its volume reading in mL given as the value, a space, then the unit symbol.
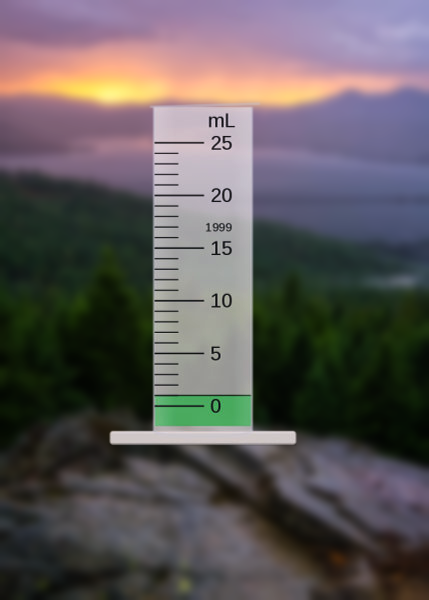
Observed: 1 mL
